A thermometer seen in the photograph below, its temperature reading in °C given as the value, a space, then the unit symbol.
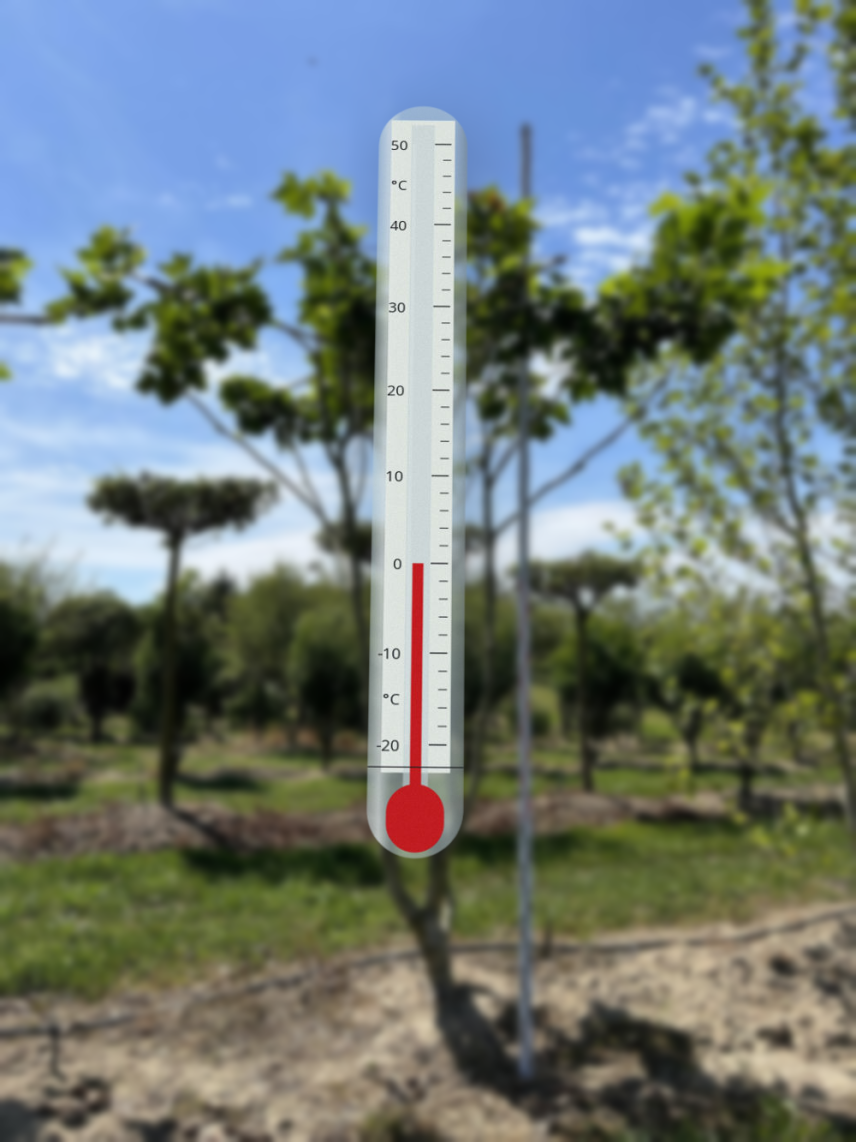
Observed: 0 °C
